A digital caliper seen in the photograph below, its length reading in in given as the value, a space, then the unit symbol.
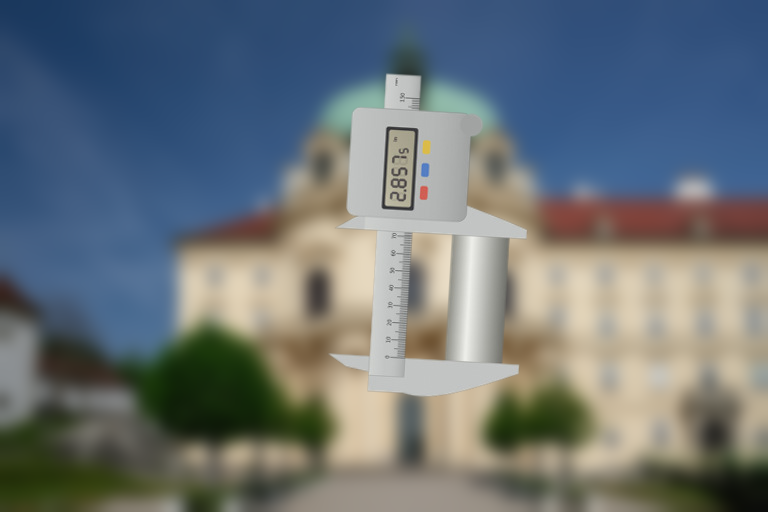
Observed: 2.8575 in
